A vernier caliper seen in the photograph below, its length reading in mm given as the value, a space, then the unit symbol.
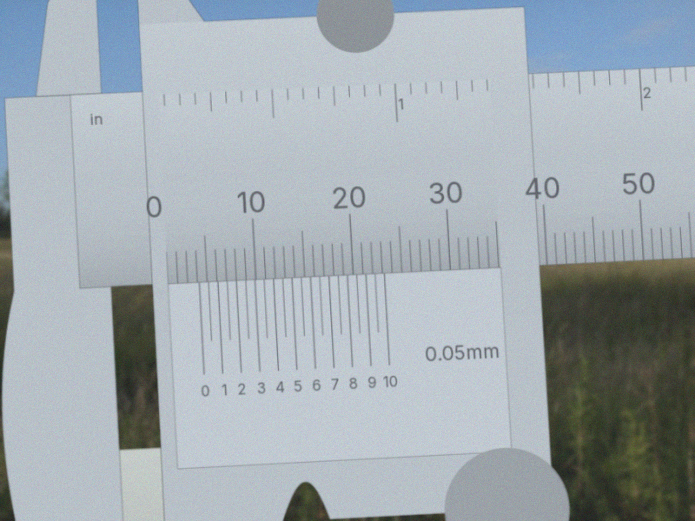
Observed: 4.2 mm
